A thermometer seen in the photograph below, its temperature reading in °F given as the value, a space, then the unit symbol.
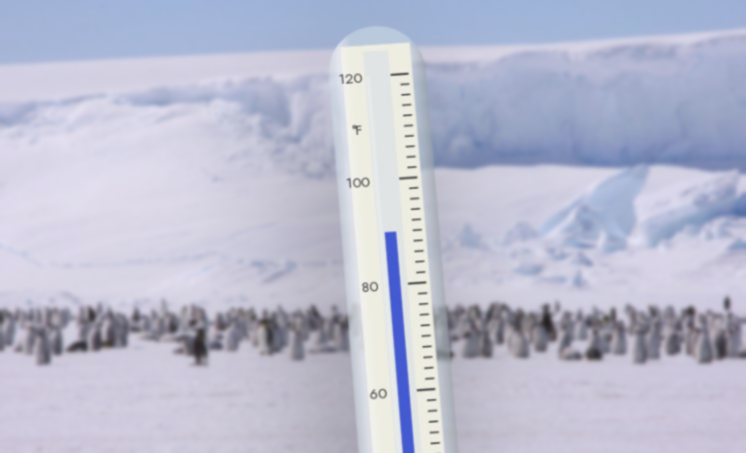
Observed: 90 °F
